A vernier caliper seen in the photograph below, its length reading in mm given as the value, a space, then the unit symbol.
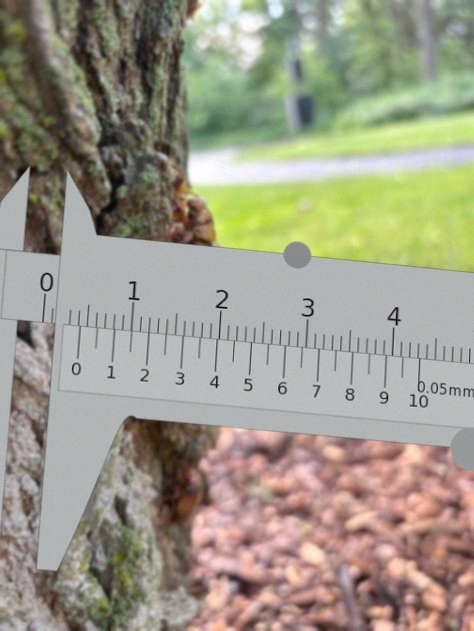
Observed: 4.2 mm
